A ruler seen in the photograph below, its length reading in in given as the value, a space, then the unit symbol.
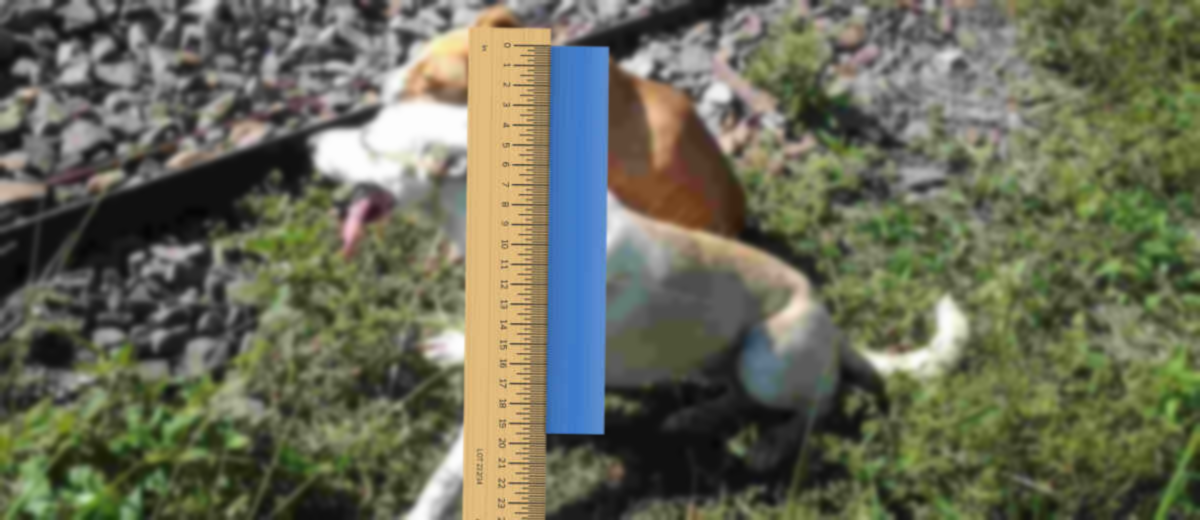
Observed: 19.5 in
